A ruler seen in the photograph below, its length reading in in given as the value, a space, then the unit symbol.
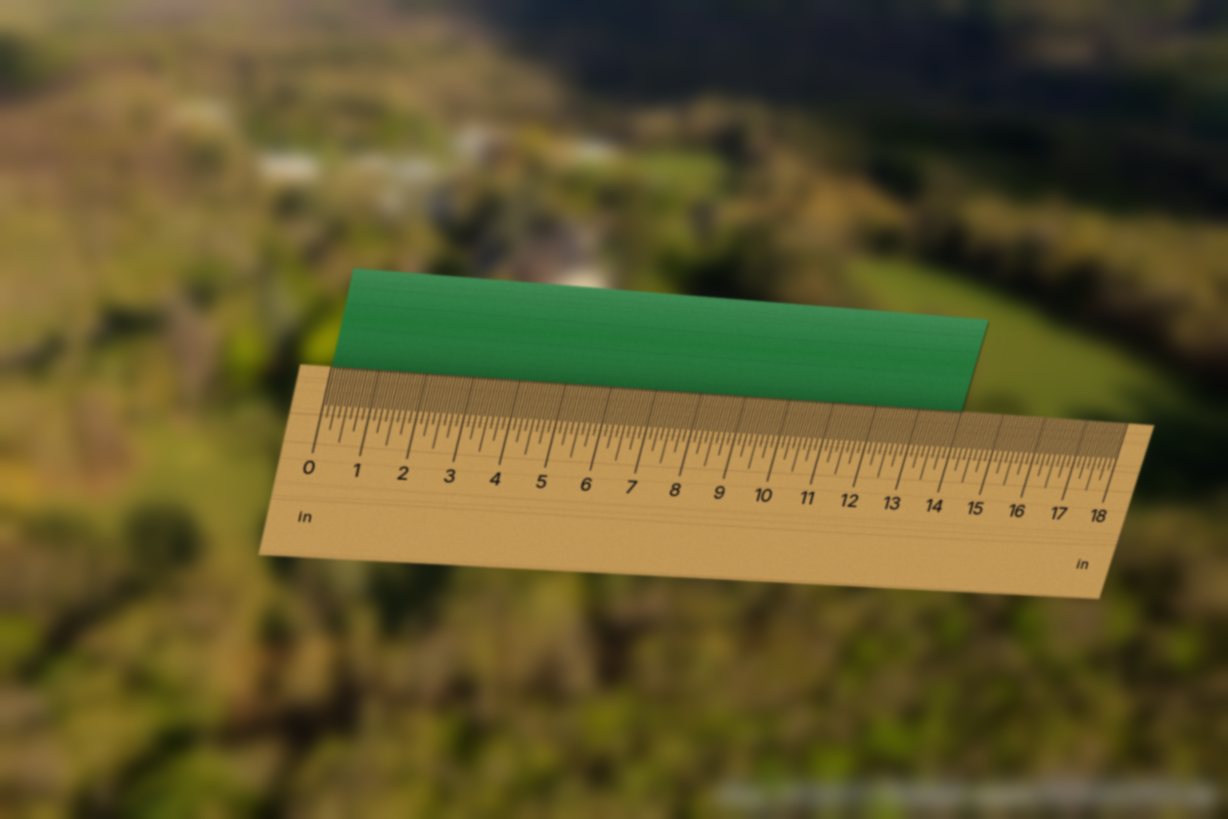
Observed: 14 in
